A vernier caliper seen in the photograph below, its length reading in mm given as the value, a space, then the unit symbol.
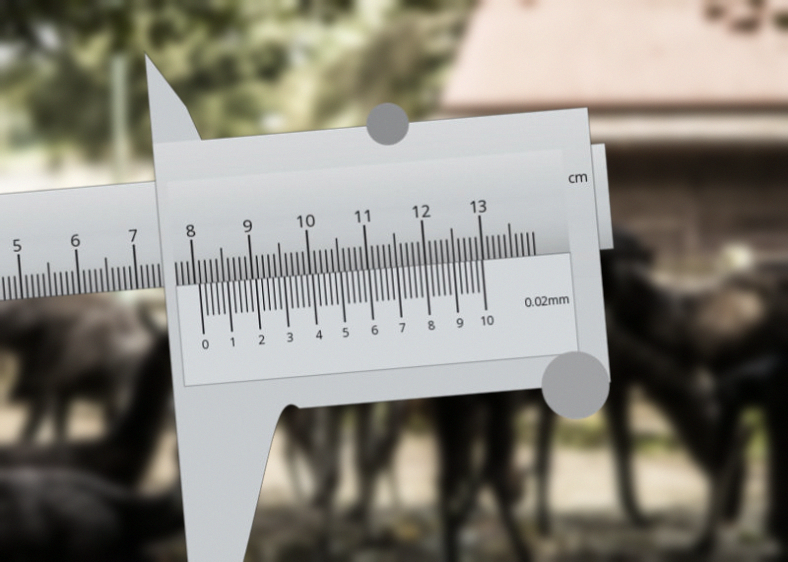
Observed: 80.8 mm
